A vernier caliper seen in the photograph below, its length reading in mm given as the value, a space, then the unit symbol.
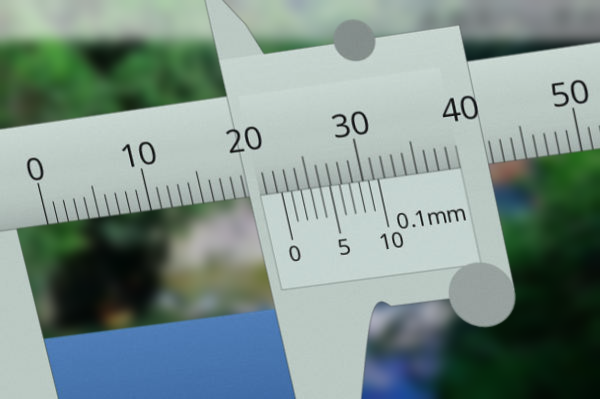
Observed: 22.4 mm
